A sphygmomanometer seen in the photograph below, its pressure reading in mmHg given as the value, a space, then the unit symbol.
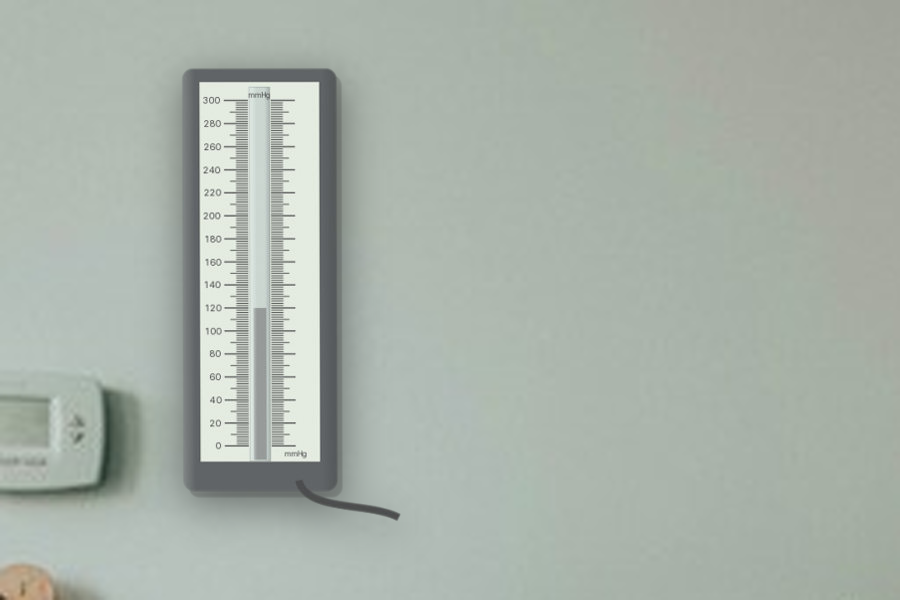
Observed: 120 mmHg
